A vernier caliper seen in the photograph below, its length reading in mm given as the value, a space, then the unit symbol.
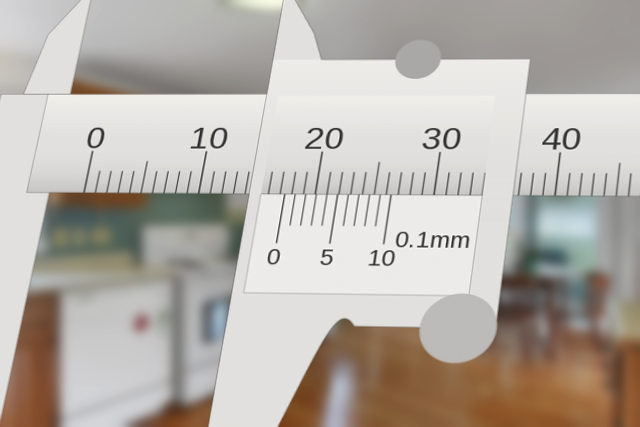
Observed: 17.4 mm
